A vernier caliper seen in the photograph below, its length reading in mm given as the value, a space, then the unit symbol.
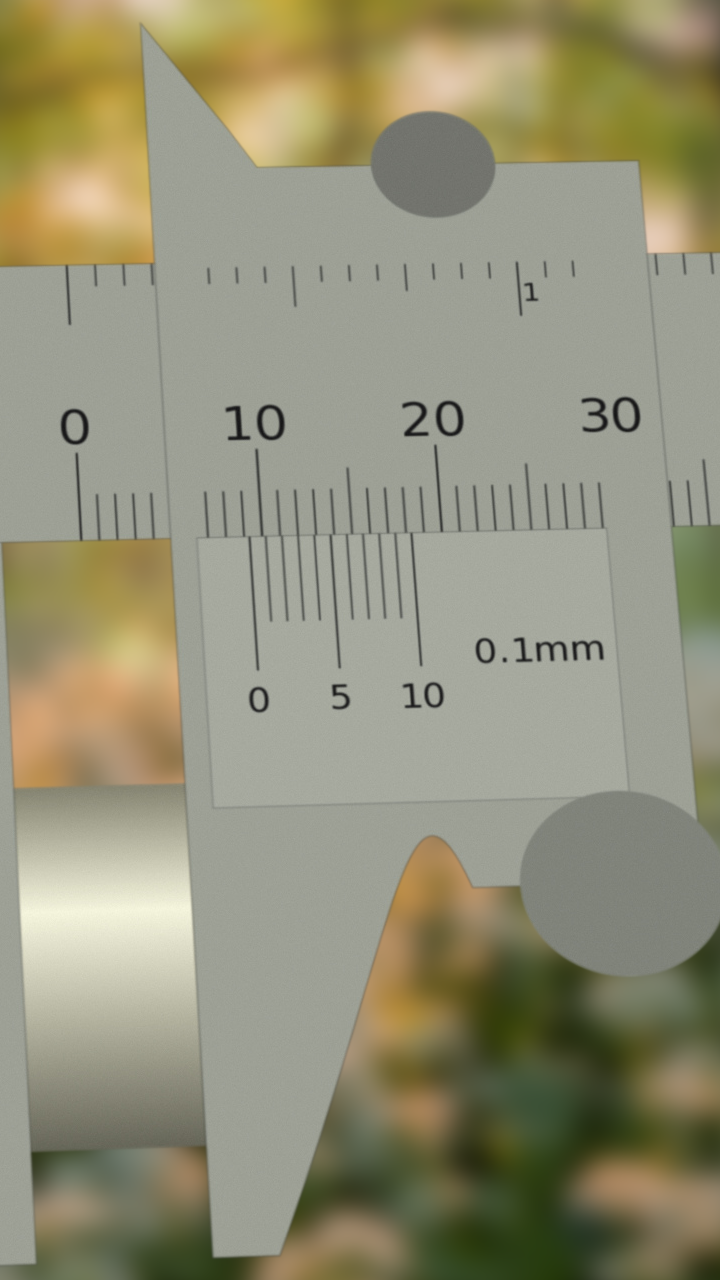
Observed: 9.3 mm
